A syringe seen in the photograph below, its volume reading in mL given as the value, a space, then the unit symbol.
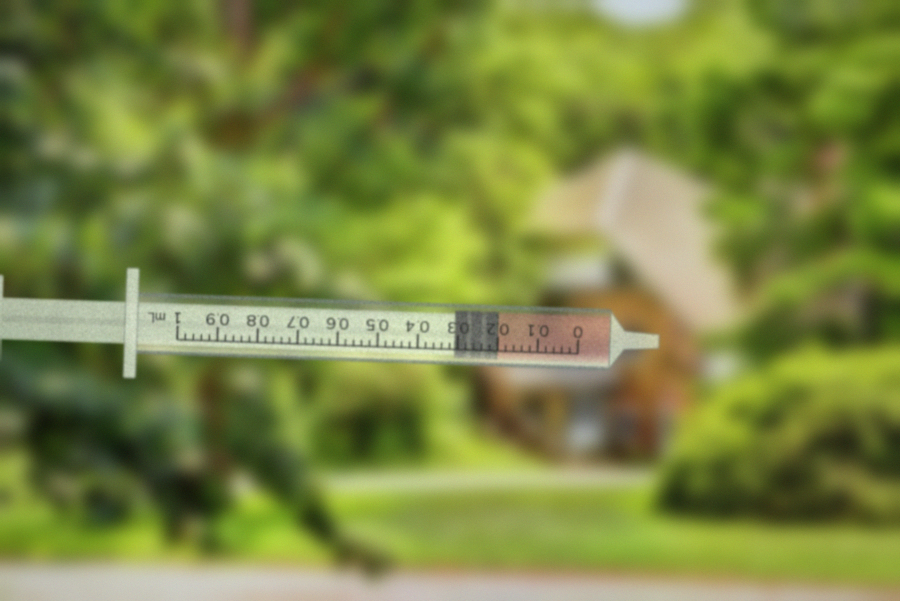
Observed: 0.2 mL
